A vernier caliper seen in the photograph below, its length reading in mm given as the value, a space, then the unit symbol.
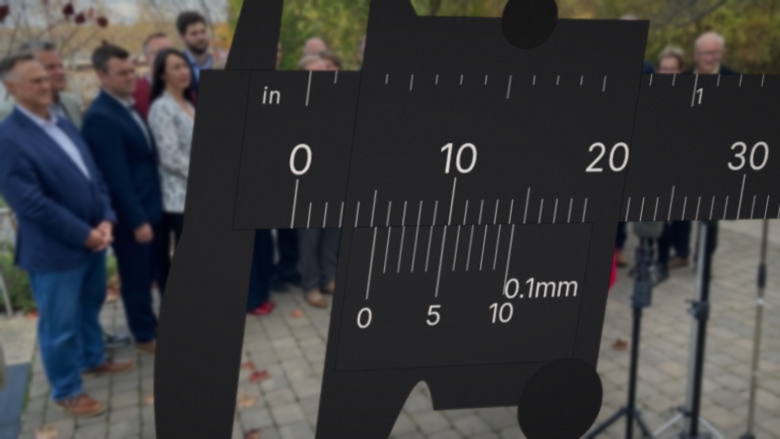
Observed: 5.3 mm
